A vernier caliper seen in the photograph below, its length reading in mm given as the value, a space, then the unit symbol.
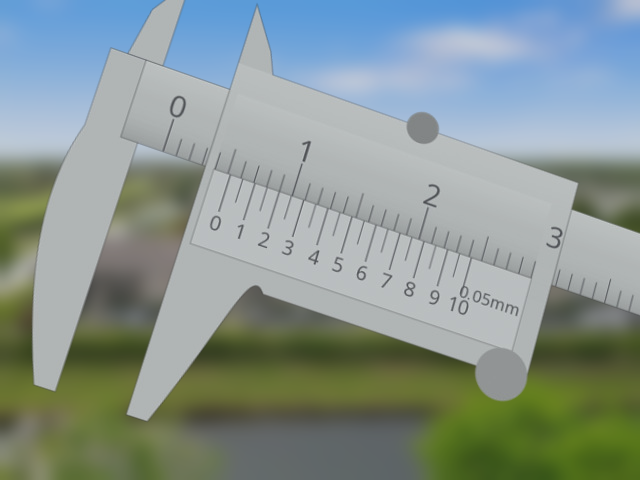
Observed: 5.2 mm
